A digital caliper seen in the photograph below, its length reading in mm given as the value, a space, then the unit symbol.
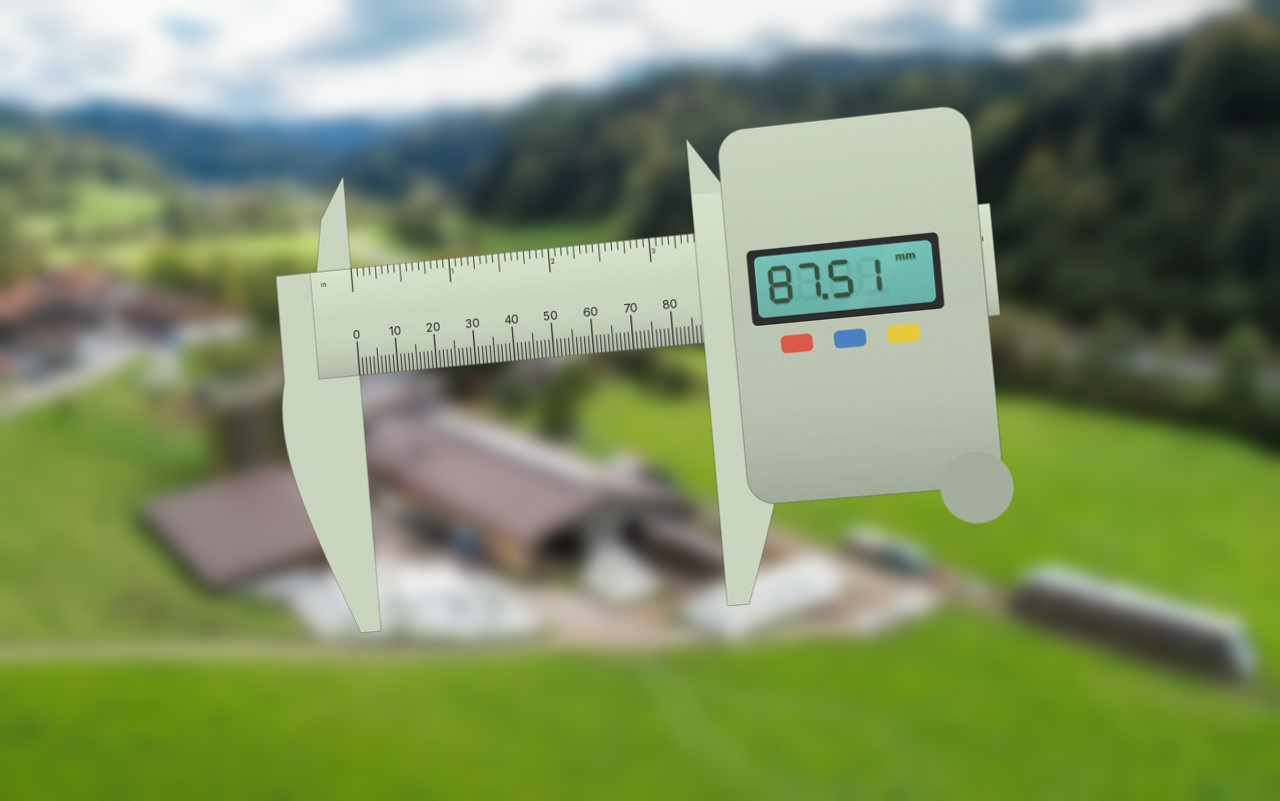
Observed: 87.51 mm
